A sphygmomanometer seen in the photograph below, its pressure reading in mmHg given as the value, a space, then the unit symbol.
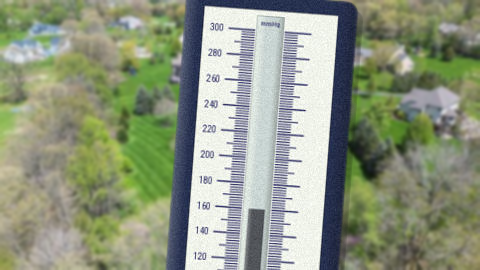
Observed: 160 mmHg
